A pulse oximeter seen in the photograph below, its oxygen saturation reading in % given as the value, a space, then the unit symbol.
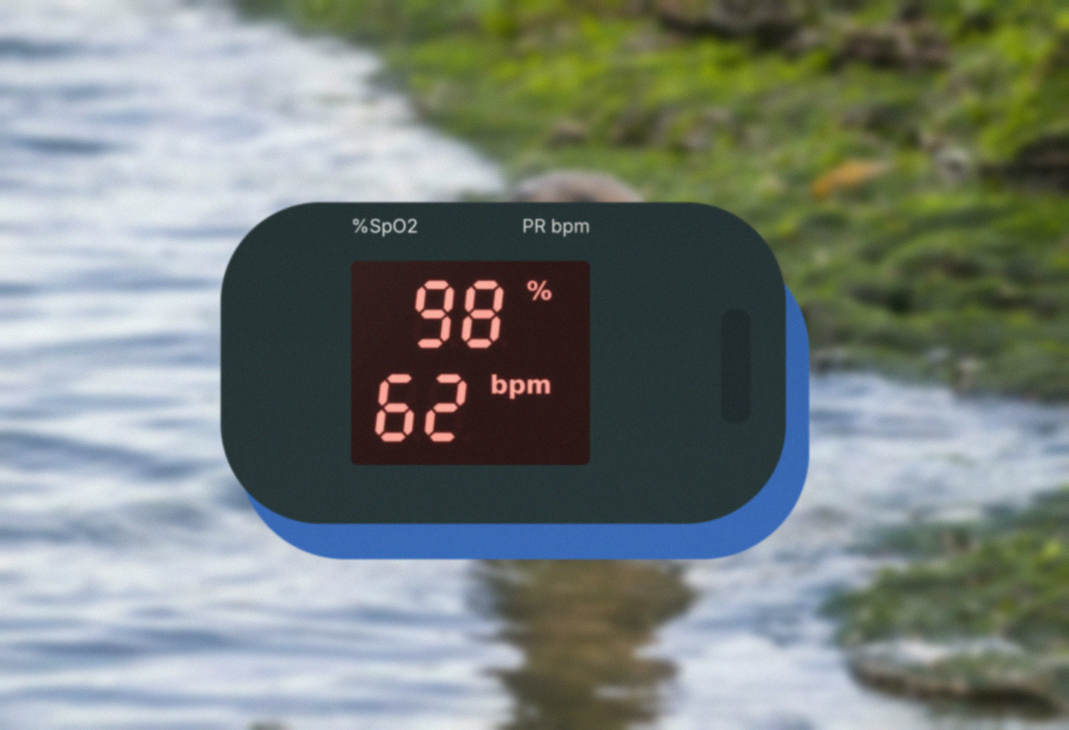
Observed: 98 %
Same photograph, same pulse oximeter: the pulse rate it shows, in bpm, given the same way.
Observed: 62 bpm
